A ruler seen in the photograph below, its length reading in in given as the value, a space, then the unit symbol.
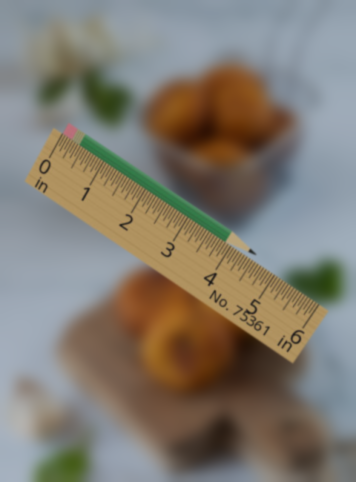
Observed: 4.5 in
